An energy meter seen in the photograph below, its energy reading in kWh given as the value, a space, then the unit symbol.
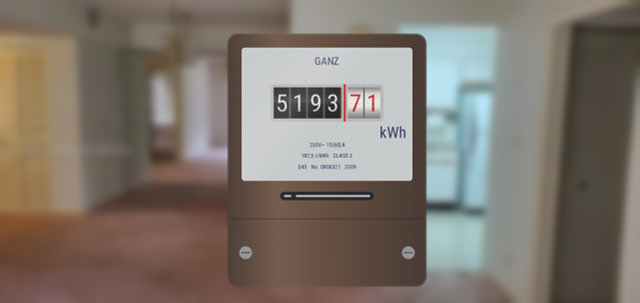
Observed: 5193.71 kWh
